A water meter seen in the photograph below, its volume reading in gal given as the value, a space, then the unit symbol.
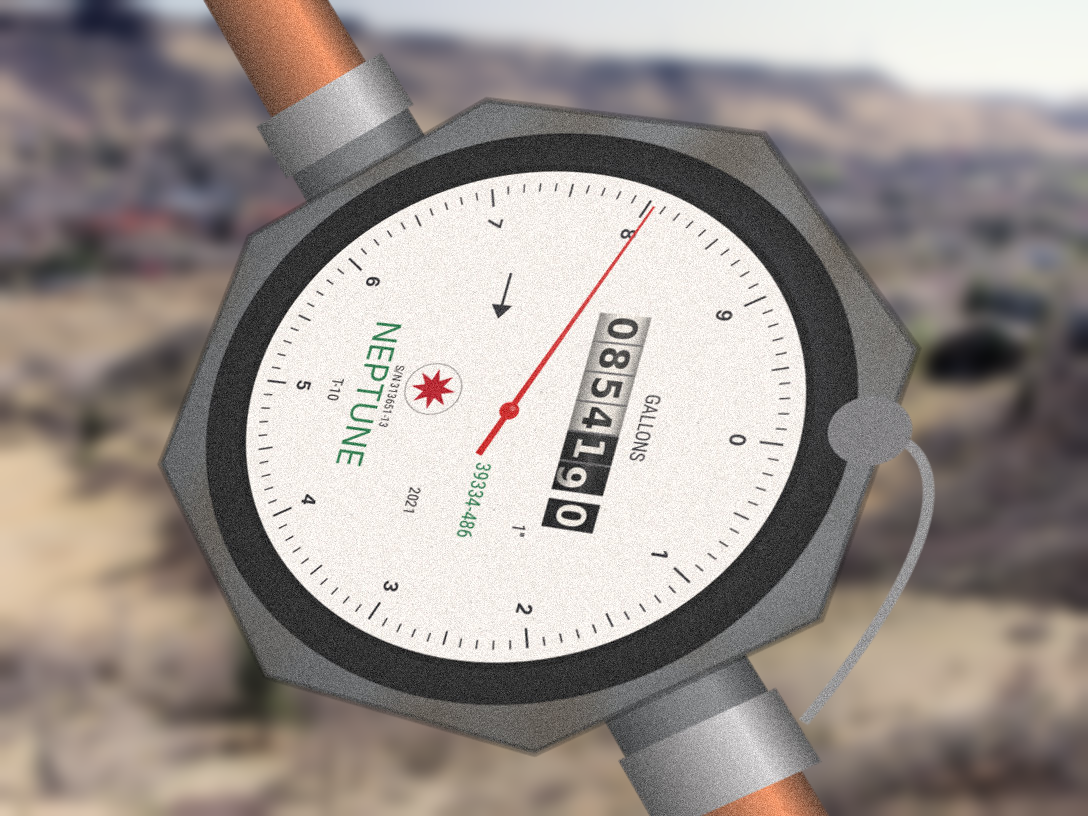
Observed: 854188.0 gal
